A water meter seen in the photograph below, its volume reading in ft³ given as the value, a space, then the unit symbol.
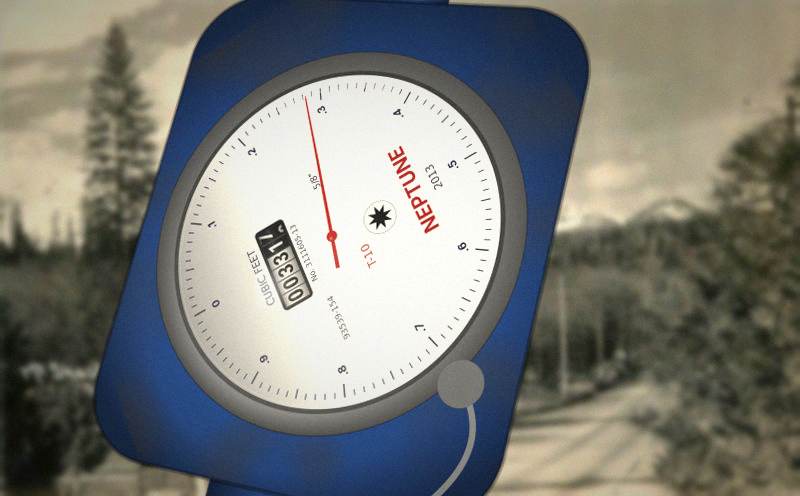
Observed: 3317.28 ft³
